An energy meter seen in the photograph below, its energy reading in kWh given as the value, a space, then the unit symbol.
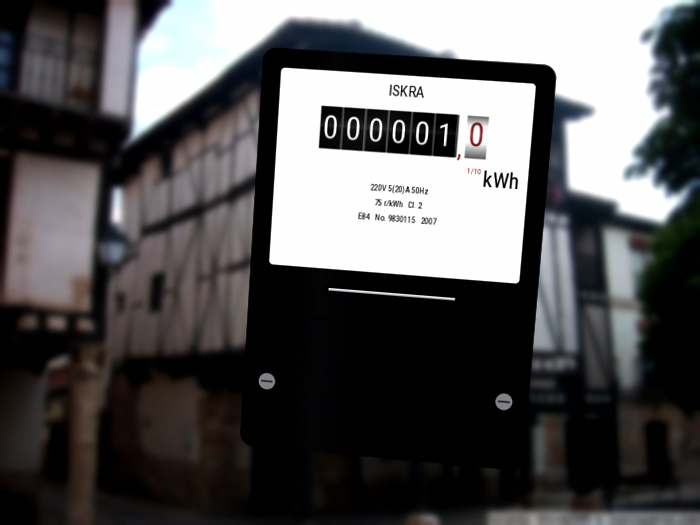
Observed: 1.0 kWh
